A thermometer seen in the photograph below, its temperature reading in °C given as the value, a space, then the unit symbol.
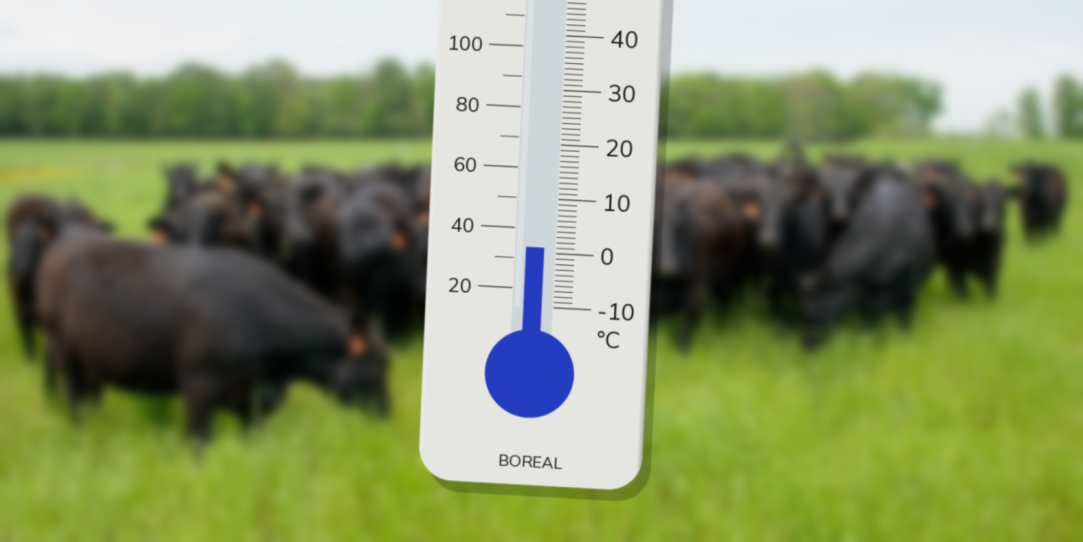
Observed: 1 °C
